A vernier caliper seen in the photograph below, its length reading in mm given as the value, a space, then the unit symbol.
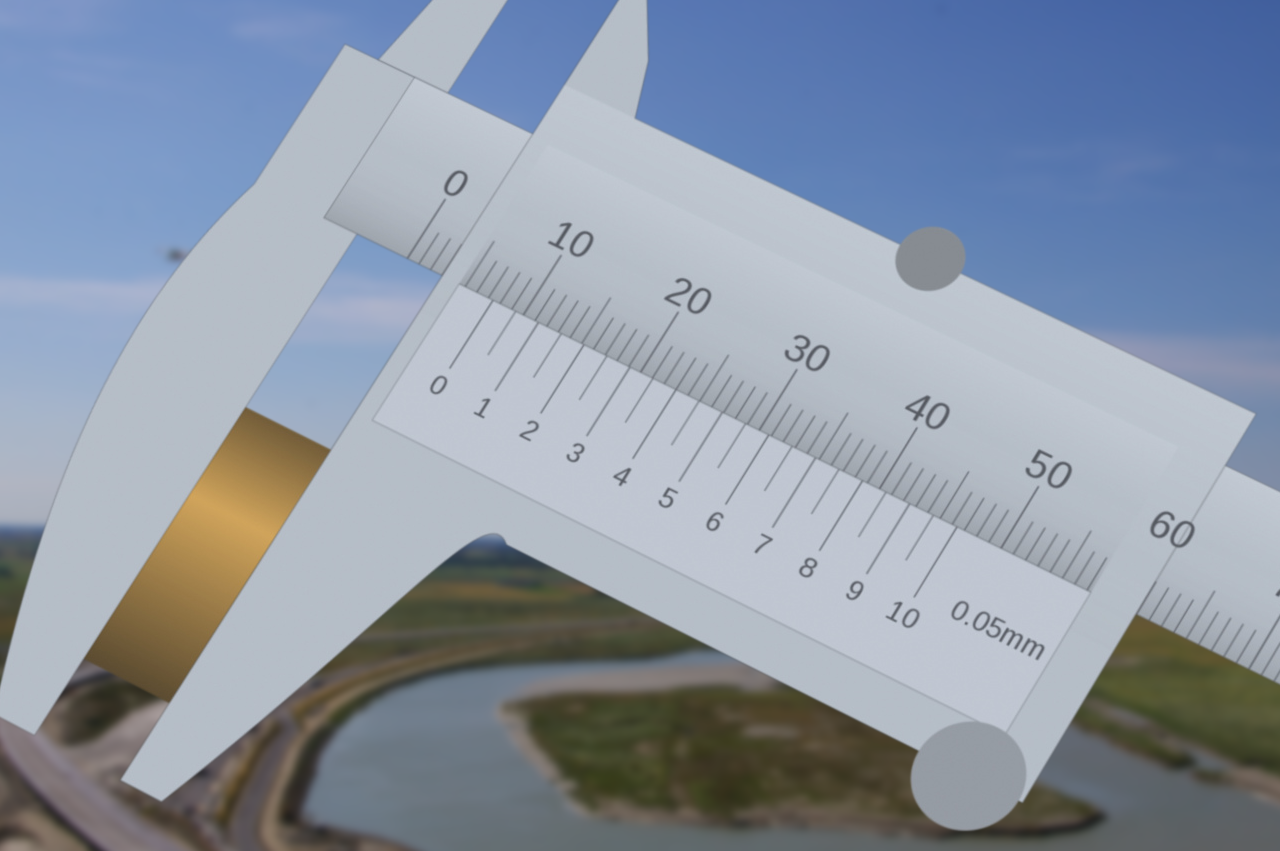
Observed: 7.4 mm
